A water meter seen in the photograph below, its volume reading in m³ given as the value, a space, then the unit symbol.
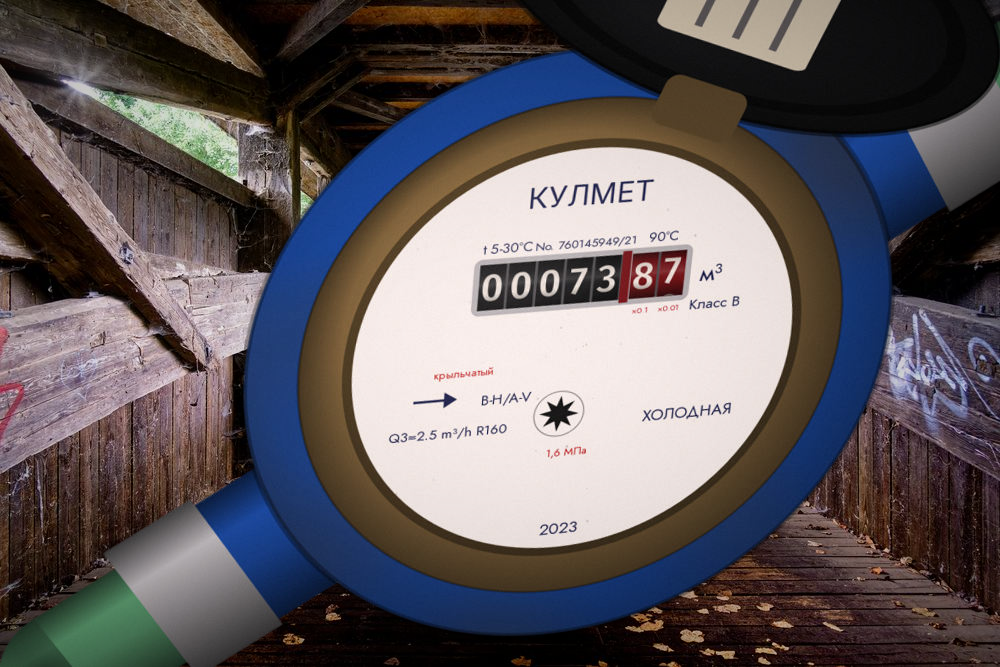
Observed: 73.87 m³
